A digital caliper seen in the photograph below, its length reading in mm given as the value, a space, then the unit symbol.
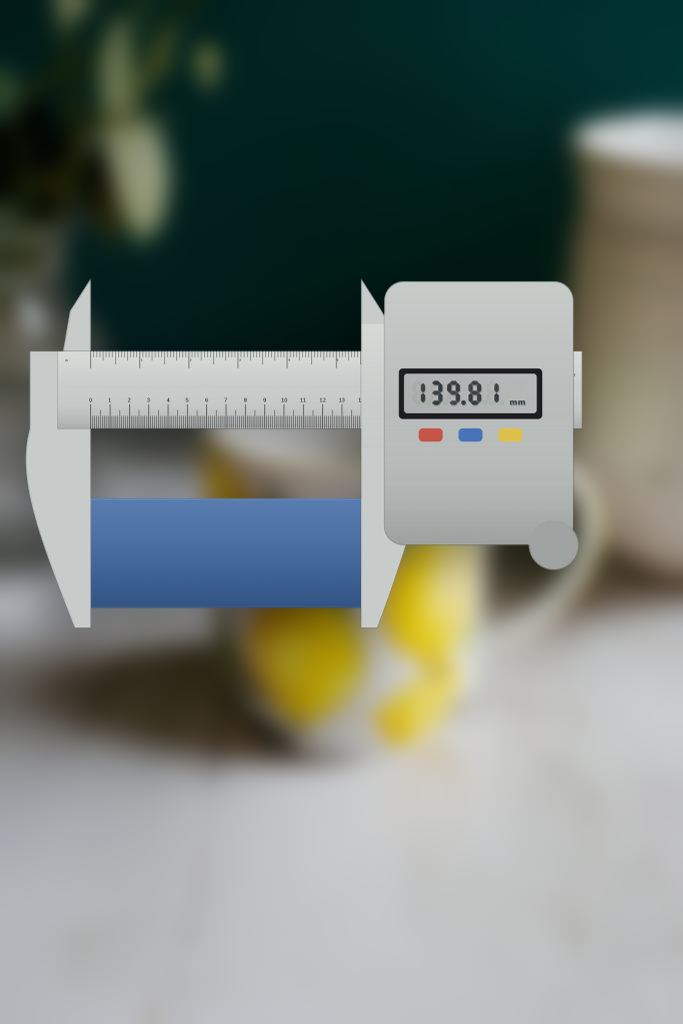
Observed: 139.81 mm
